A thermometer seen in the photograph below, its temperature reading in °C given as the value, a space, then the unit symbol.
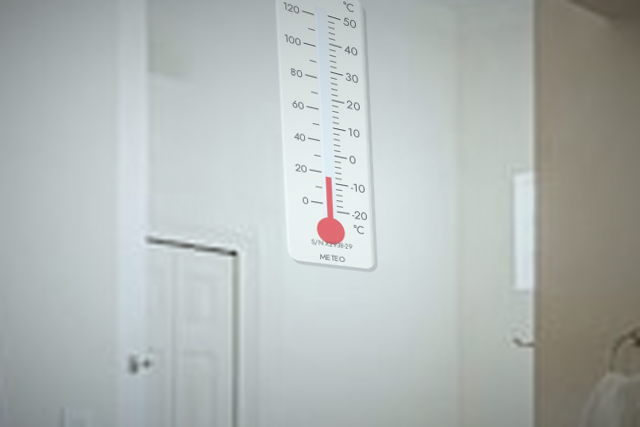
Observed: -8 °C
